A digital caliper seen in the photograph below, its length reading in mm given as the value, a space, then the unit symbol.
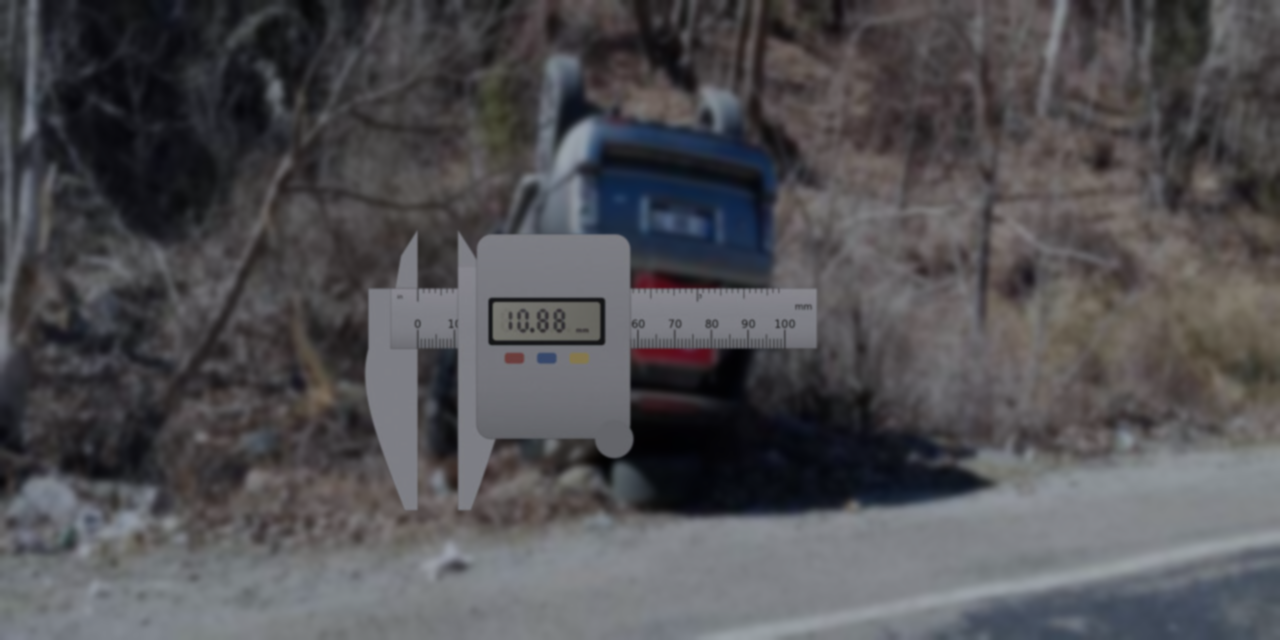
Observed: 10.88 mm
